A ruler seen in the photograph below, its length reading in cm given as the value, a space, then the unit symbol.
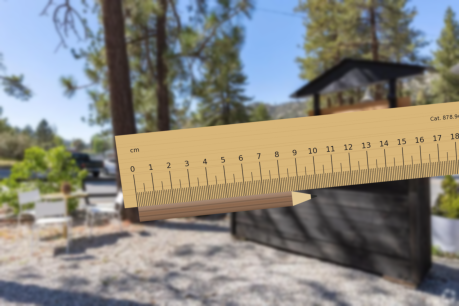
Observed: 10 cm
